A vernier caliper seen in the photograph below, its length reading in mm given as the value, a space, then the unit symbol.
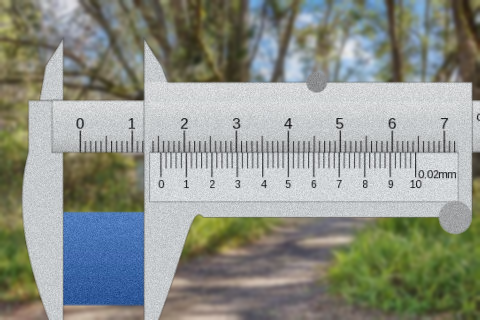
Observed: 15.5 mm
